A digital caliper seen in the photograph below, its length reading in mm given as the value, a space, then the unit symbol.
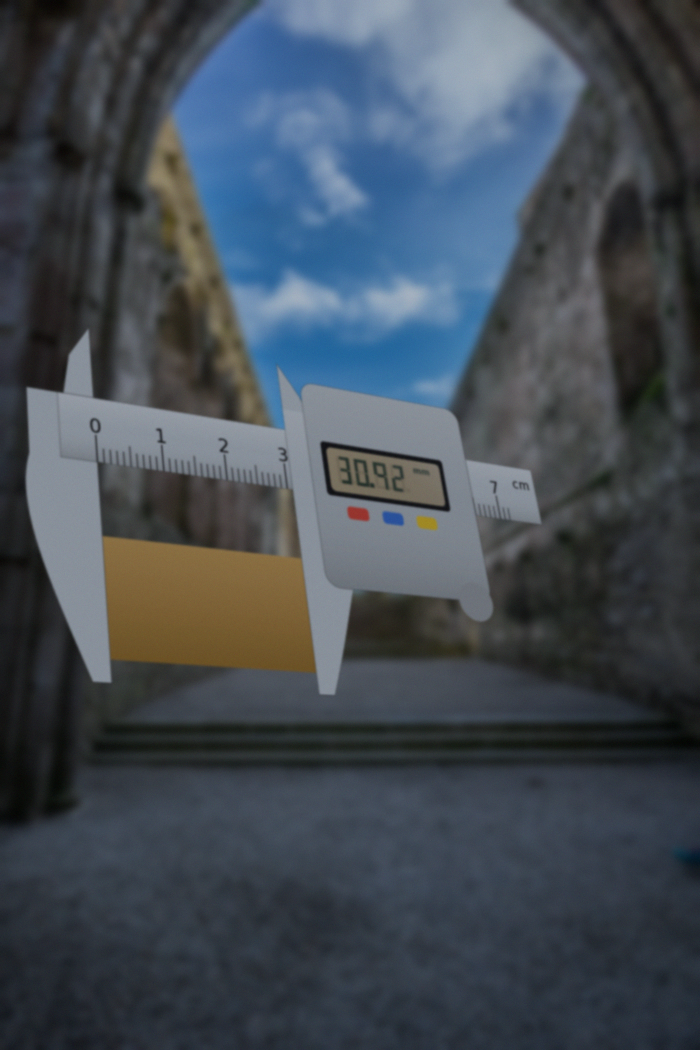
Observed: 30.92 mm
